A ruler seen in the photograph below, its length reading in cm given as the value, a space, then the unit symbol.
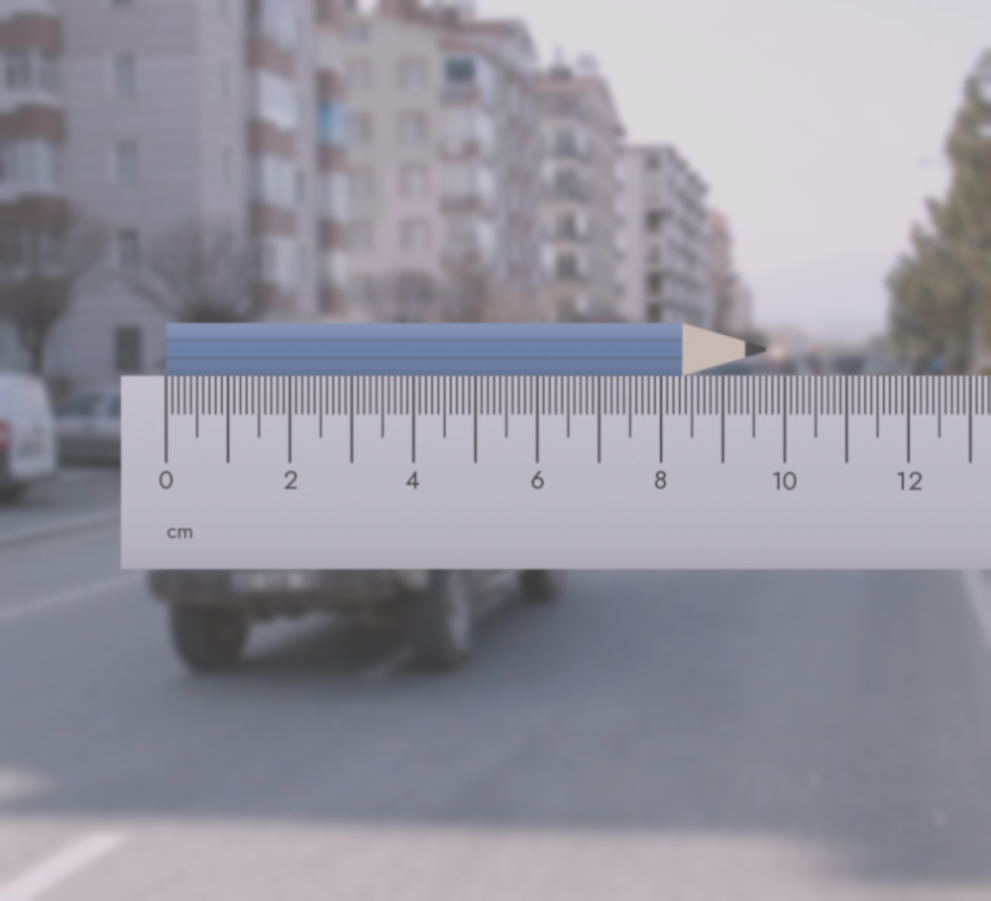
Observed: 9.7 cm
